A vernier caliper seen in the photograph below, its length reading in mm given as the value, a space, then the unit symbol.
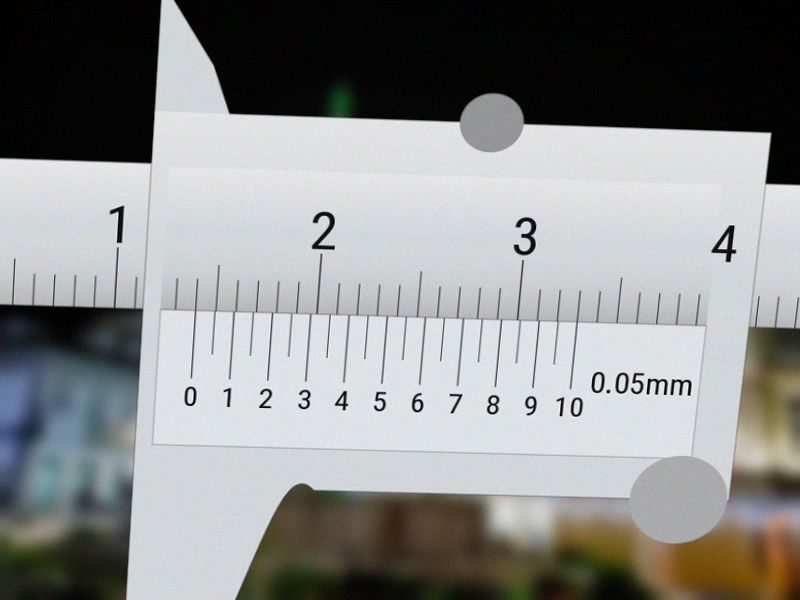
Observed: 14.0 mm
